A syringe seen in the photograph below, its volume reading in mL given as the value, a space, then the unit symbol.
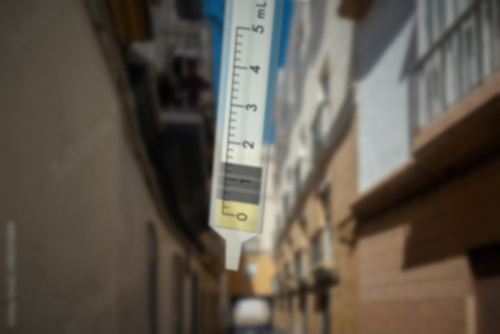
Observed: 0.4 mL
